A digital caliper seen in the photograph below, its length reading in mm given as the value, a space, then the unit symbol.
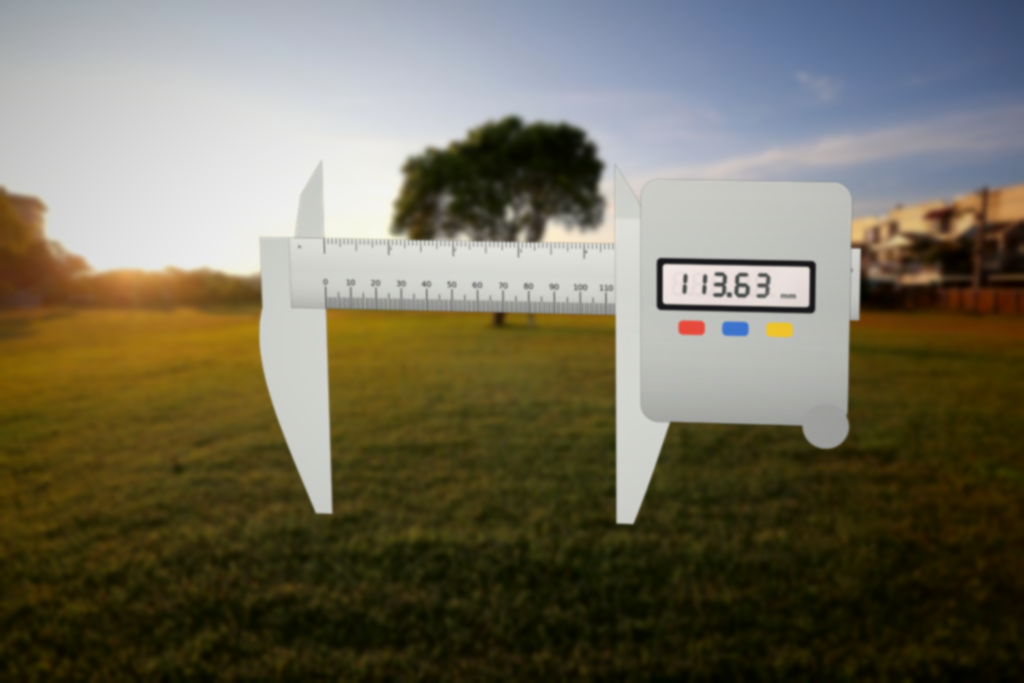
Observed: 113.63 mm
